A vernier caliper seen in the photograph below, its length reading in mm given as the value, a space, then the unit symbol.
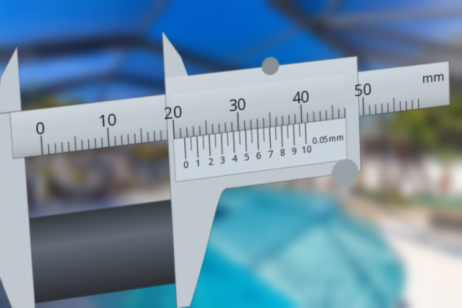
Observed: 21.6 mm
